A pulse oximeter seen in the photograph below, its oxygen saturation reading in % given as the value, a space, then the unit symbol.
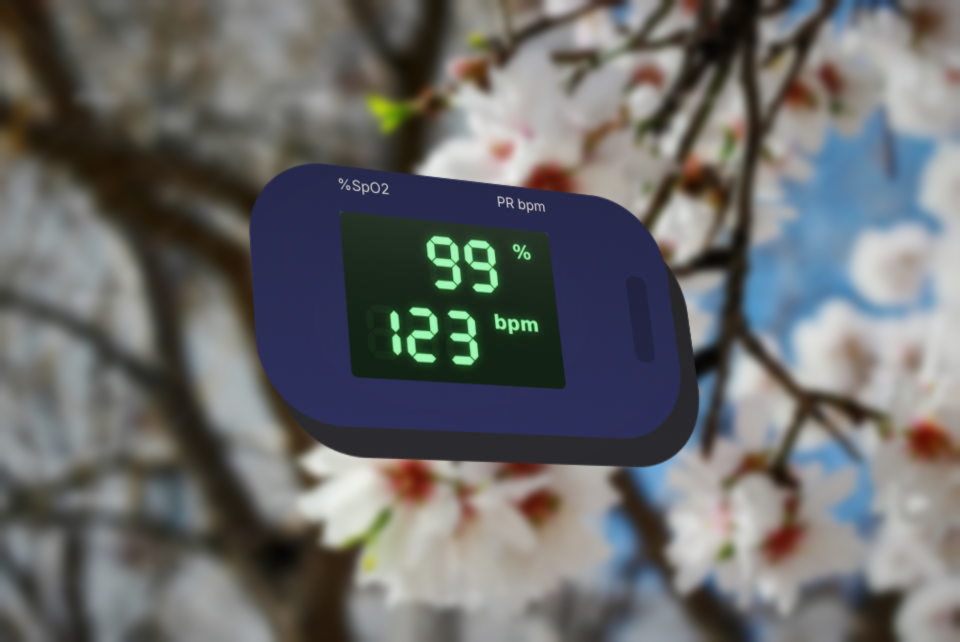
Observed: 99 %
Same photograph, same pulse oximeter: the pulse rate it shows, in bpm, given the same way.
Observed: 123 bpm
